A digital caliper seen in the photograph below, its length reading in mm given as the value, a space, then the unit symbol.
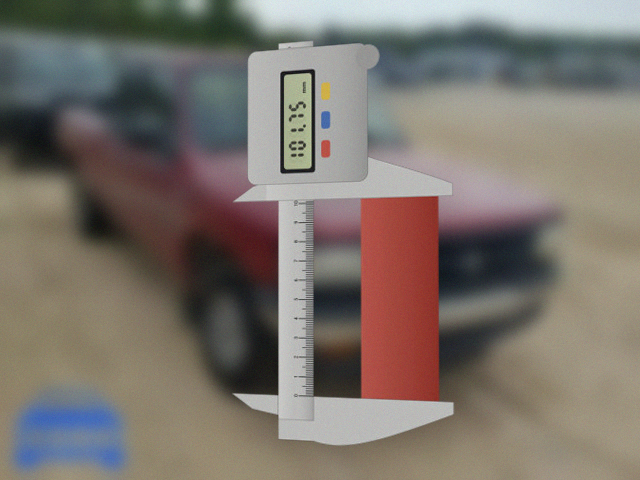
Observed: 101.75 mm
